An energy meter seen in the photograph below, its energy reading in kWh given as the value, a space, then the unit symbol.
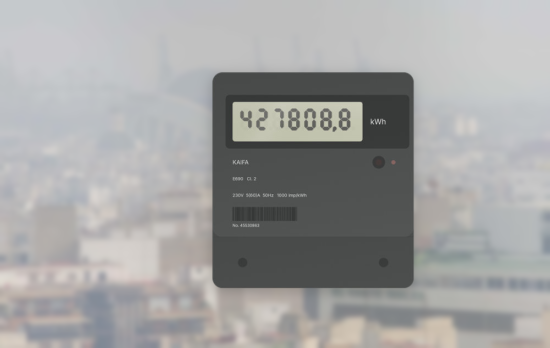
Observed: 427808.8 kWh
